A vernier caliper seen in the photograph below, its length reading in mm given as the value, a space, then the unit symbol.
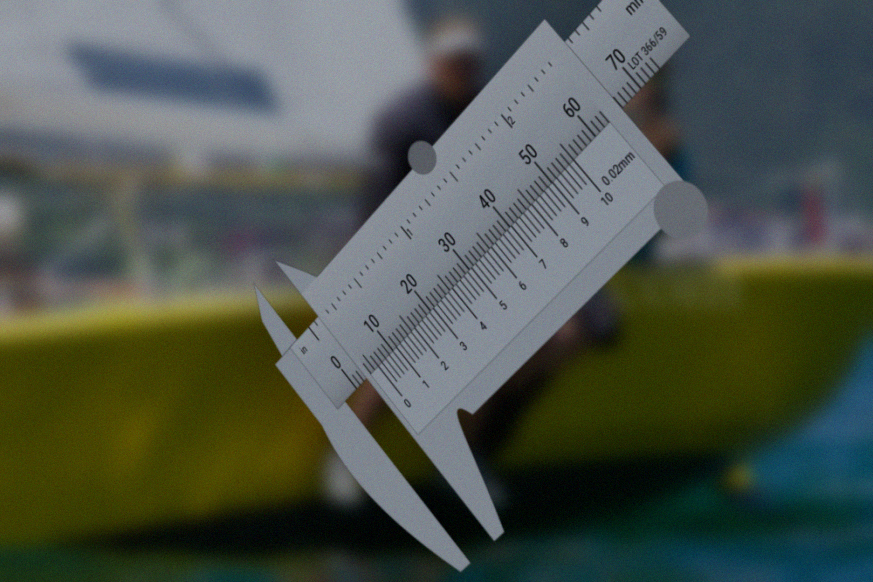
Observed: 6.0 mm
